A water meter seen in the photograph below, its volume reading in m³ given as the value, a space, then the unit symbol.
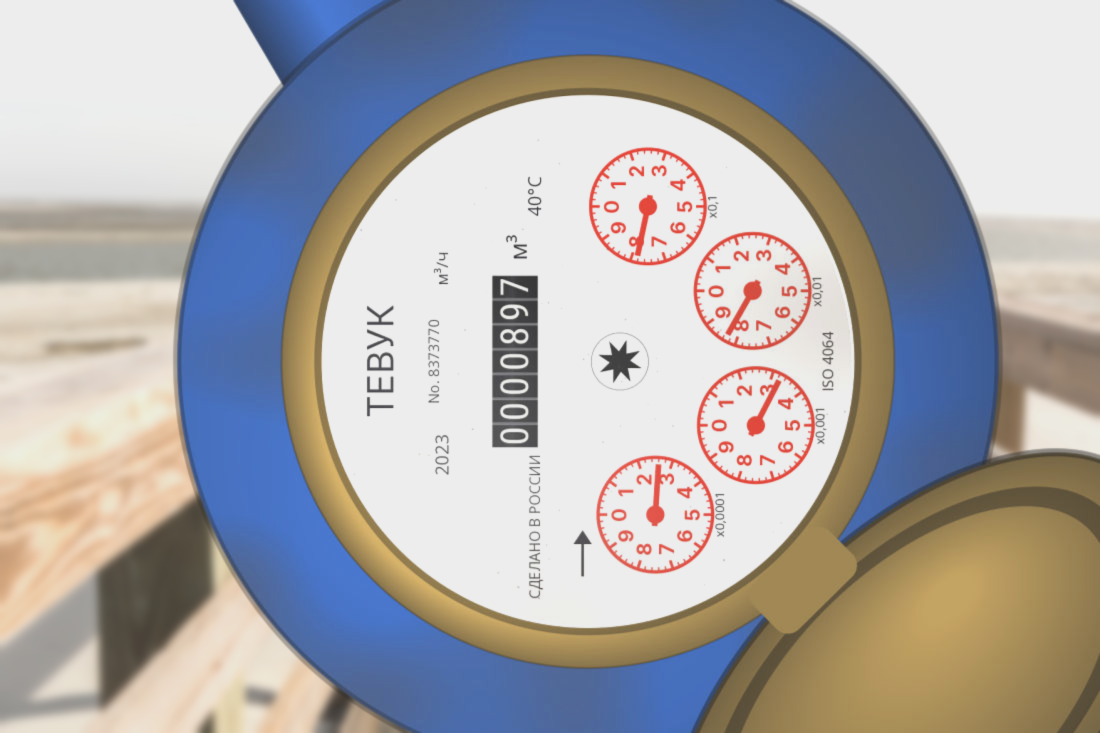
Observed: 897.7832 m³
